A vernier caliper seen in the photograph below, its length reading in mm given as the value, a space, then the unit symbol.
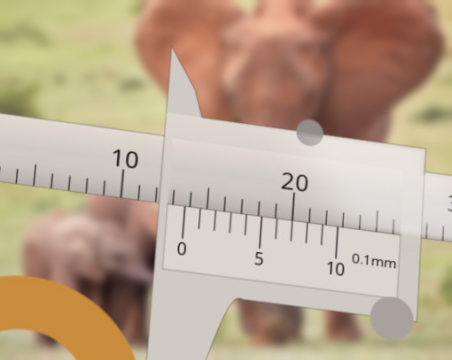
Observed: 13.7 mm
